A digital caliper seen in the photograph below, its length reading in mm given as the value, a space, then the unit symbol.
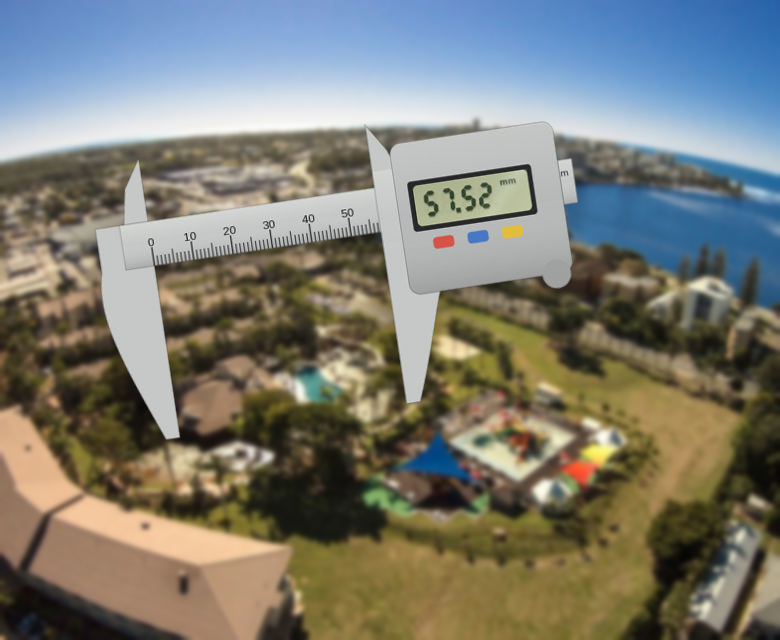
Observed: 57.52 mm
